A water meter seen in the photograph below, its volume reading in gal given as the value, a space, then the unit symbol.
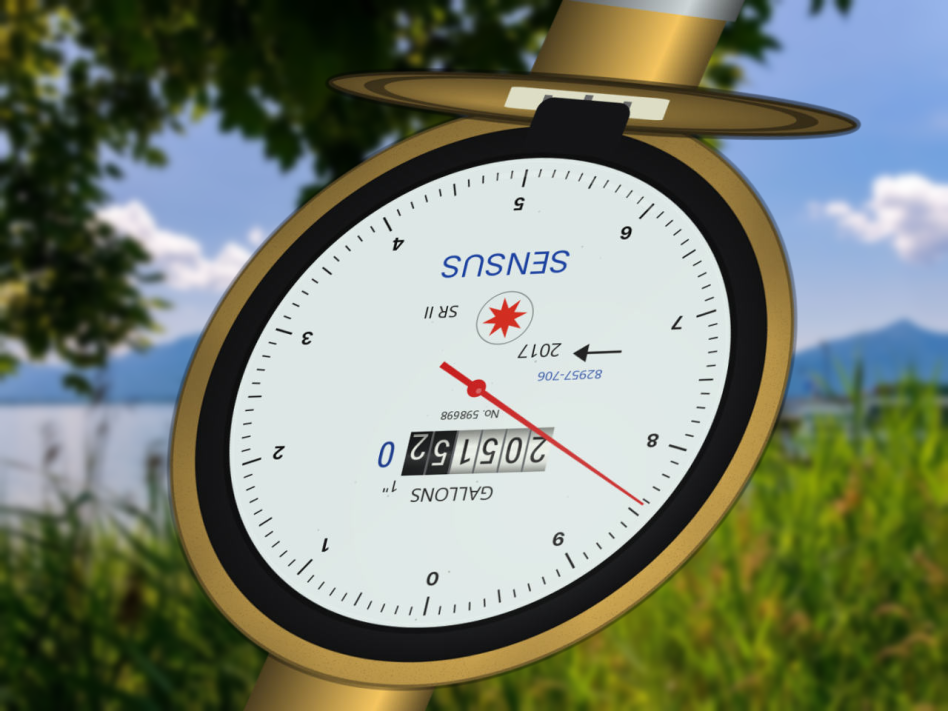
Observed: 2051518.4 gal
